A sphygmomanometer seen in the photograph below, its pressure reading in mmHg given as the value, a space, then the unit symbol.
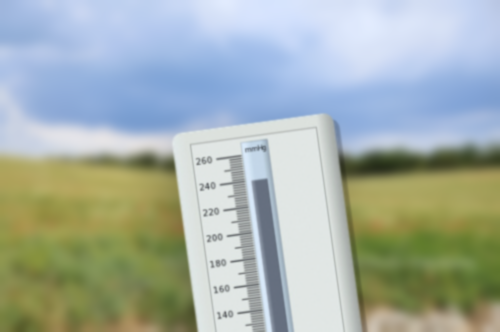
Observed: 240 mmHg
